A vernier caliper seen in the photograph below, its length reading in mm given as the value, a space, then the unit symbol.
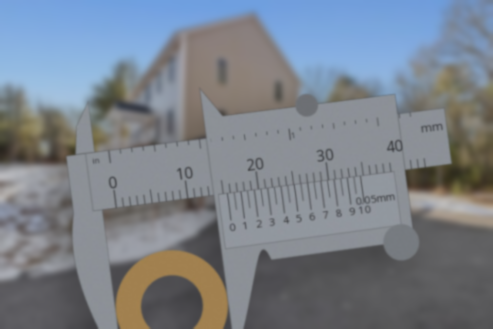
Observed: 15.6 mm
